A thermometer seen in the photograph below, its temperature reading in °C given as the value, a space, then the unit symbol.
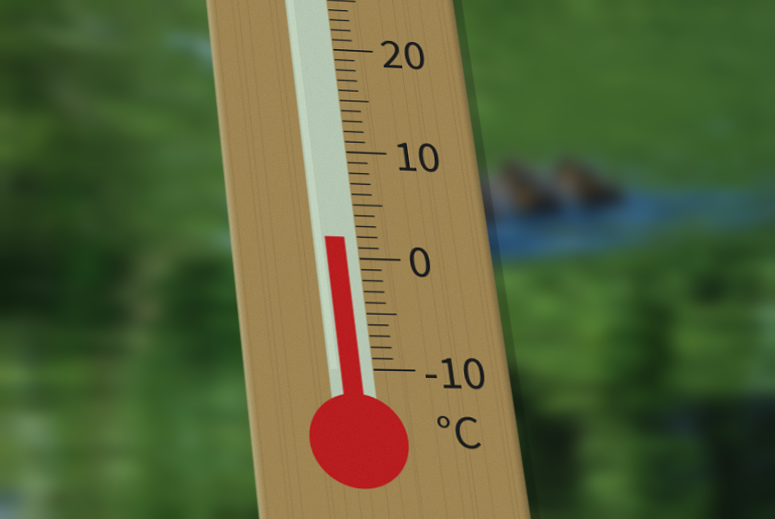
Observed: 2 °C
